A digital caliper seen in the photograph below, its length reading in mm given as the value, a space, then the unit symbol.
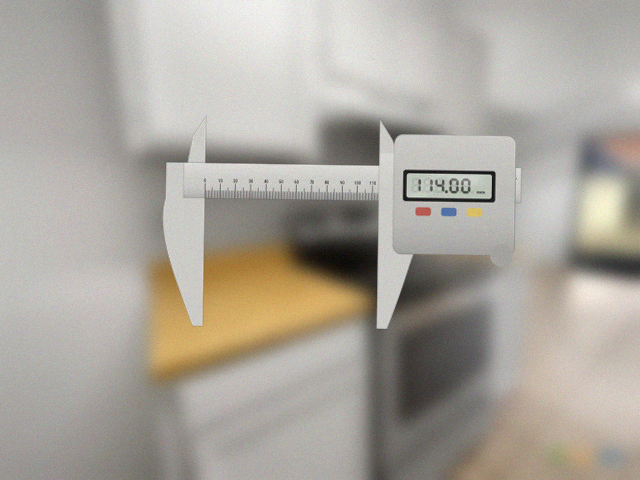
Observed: 114.00 mm
